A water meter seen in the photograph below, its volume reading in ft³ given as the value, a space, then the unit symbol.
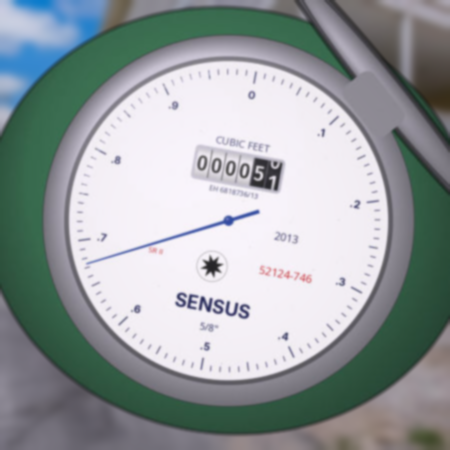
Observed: 50.67 ft³
